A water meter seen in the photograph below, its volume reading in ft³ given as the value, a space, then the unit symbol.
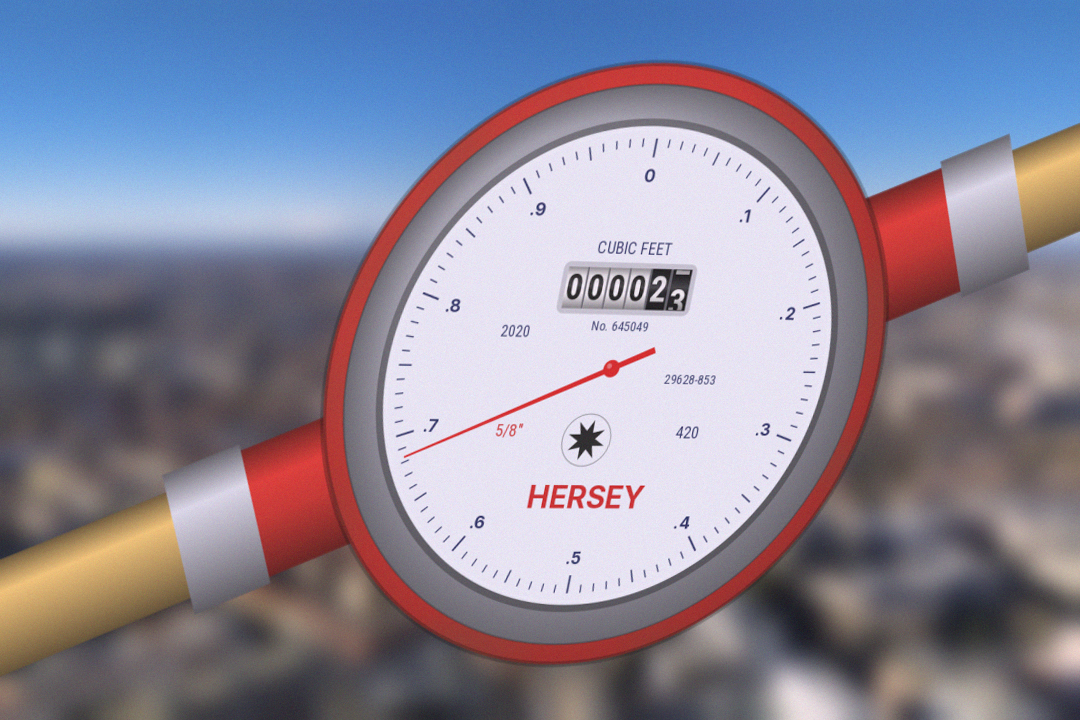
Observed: 22.68 ft³
